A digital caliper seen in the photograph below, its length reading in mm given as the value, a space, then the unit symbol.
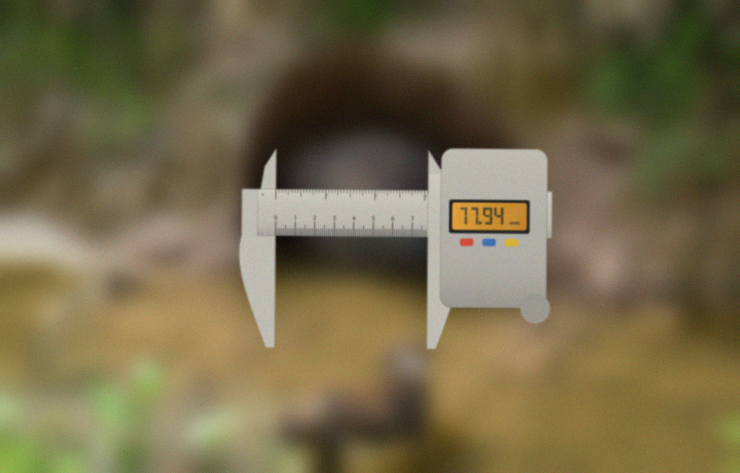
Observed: 77.94 mm
